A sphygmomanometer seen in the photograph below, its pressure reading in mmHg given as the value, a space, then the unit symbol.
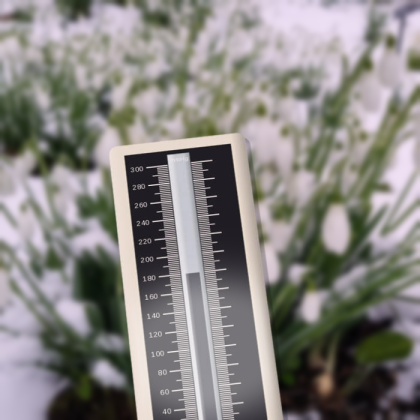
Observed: 180 mmHg
